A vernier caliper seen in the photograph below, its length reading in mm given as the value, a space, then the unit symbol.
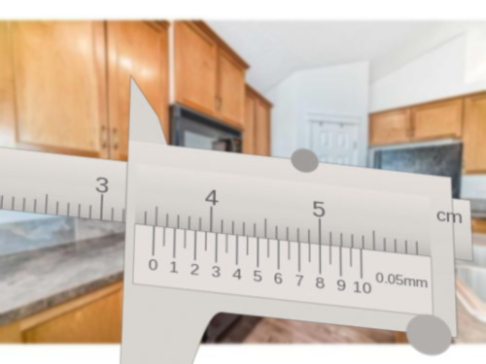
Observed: 34.8 mm
